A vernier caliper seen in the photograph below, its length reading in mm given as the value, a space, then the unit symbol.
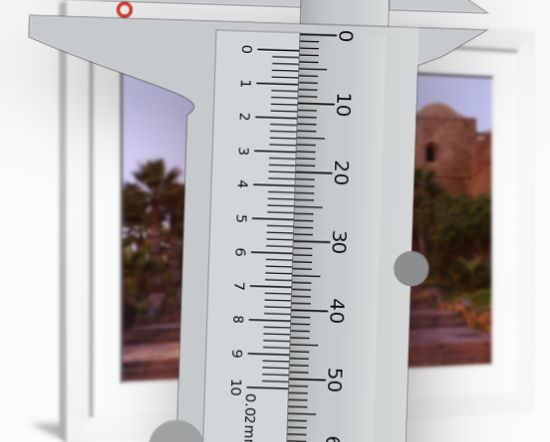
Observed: 2.4 mm
